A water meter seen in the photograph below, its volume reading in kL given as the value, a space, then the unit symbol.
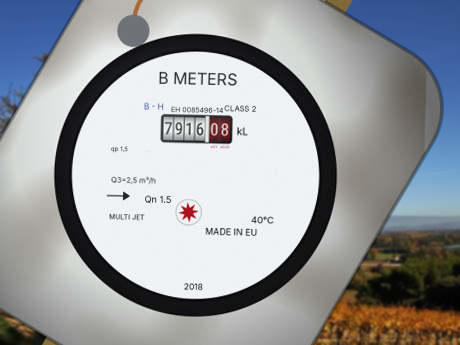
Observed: 7916.08 kL
